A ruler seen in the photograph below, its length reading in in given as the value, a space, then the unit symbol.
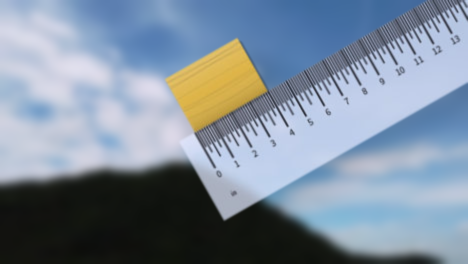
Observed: 4 in
